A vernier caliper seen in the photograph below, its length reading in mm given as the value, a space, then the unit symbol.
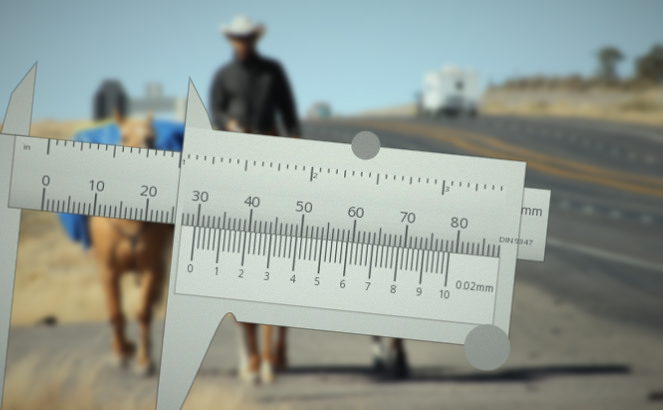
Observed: 29.5 mm
